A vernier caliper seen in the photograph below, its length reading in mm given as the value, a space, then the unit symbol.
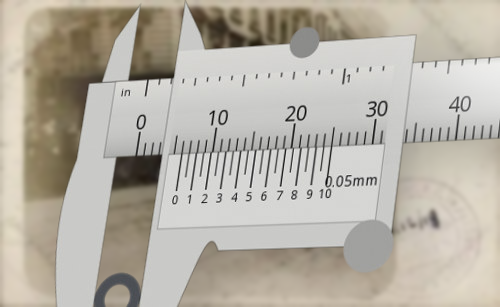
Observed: 6.0 mm
